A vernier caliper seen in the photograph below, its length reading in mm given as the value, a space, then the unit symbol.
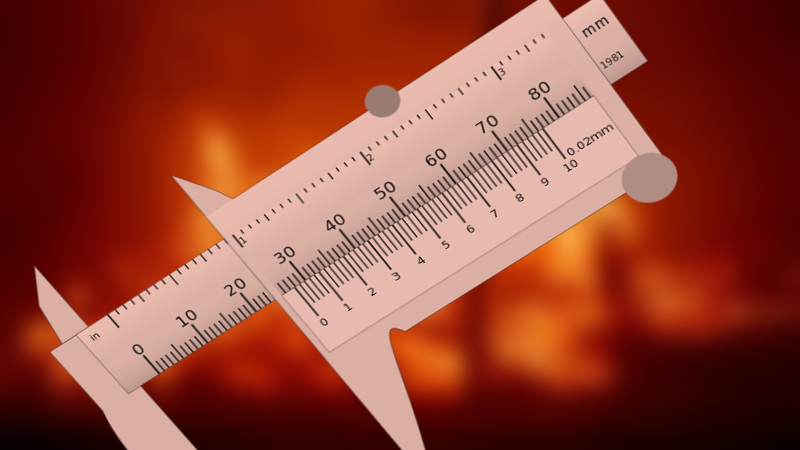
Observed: 27.8 mm
